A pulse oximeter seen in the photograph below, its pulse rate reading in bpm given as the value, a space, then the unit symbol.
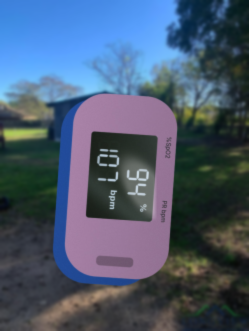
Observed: 107 bpm
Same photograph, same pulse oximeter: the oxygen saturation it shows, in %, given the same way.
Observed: 94 %
